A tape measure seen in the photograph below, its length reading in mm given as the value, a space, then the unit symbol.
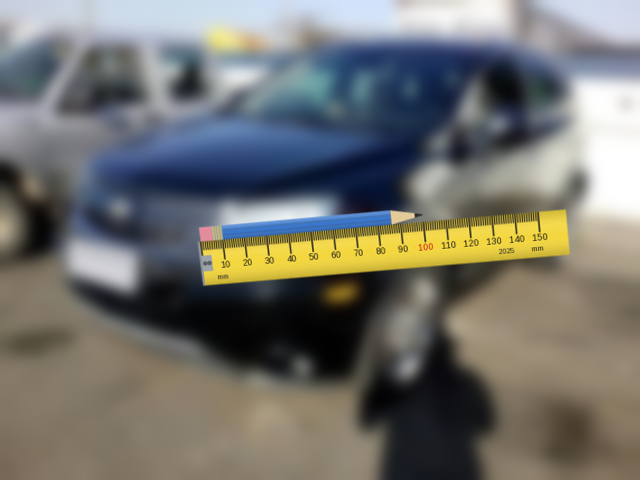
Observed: 100 mm
